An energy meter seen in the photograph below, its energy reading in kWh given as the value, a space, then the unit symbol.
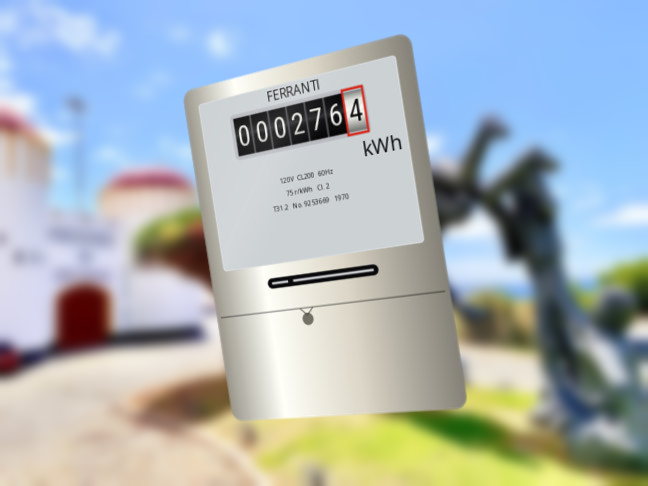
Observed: 276.4 kWh
